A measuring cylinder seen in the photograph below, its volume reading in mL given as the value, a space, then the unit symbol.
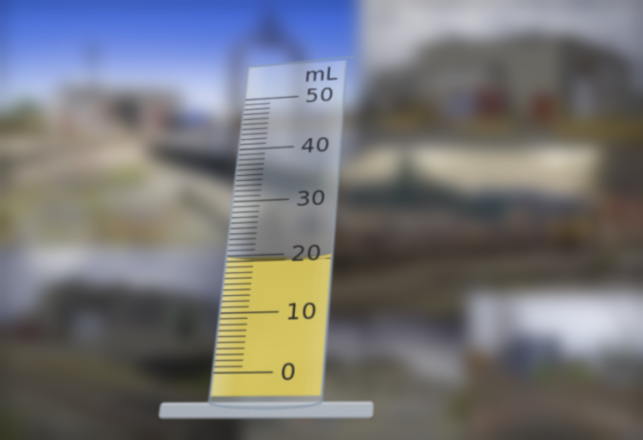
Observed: 19 mL
